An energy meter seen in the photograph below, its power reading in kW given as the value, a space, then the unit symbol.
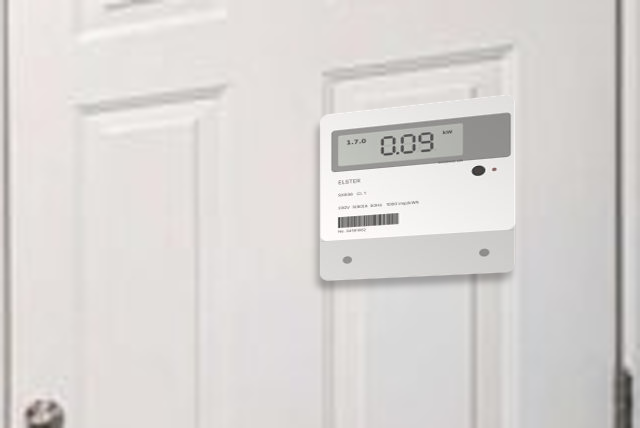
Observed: 0.09 kW
